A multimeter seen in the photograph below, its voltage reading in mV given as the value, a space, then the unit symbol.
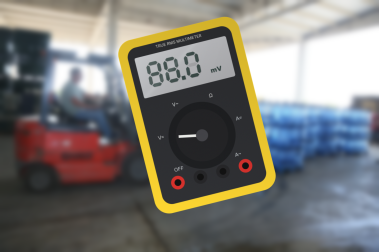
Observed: 88.0 mV
